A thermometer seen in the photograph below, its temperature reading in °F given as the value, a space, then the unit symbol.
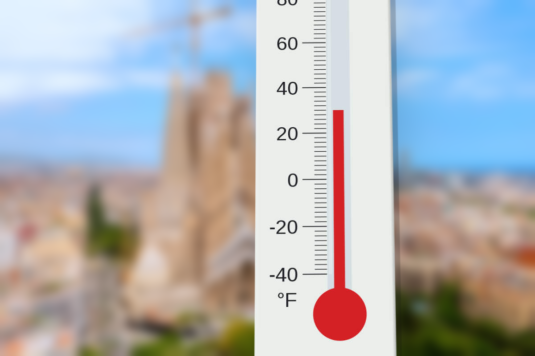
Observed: 30 °F
